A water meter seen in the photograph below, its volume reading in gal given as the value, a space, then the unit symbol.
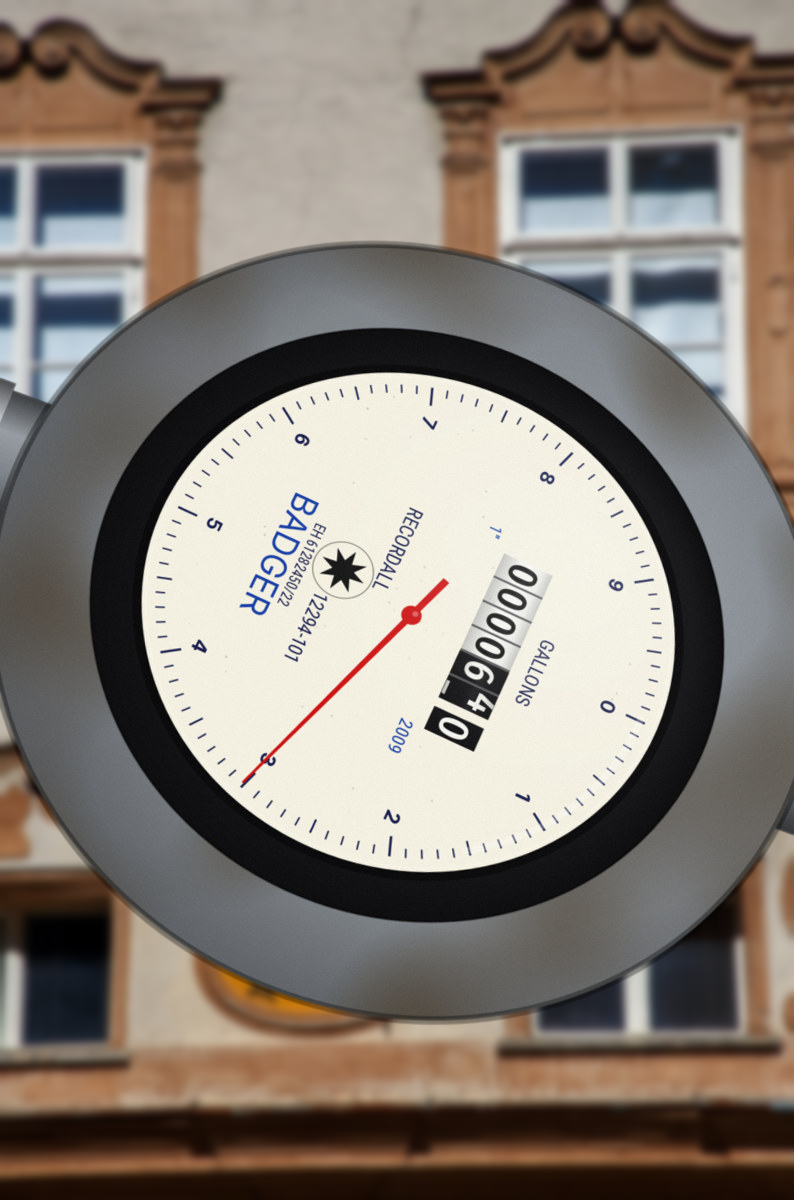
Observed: 643.0 gal
